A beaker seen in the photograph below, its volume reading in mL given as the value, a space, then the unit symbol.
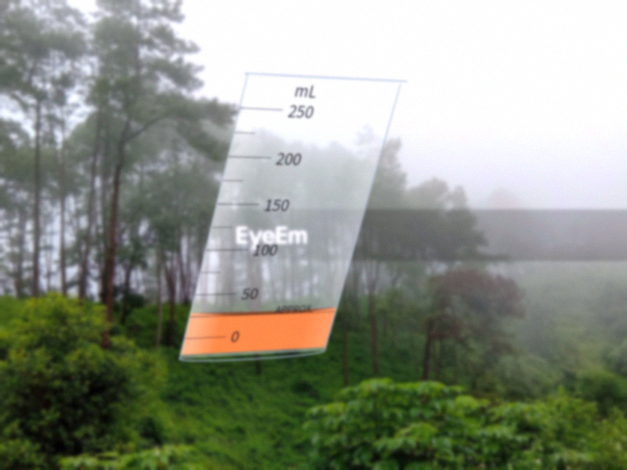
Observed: 25 mL
